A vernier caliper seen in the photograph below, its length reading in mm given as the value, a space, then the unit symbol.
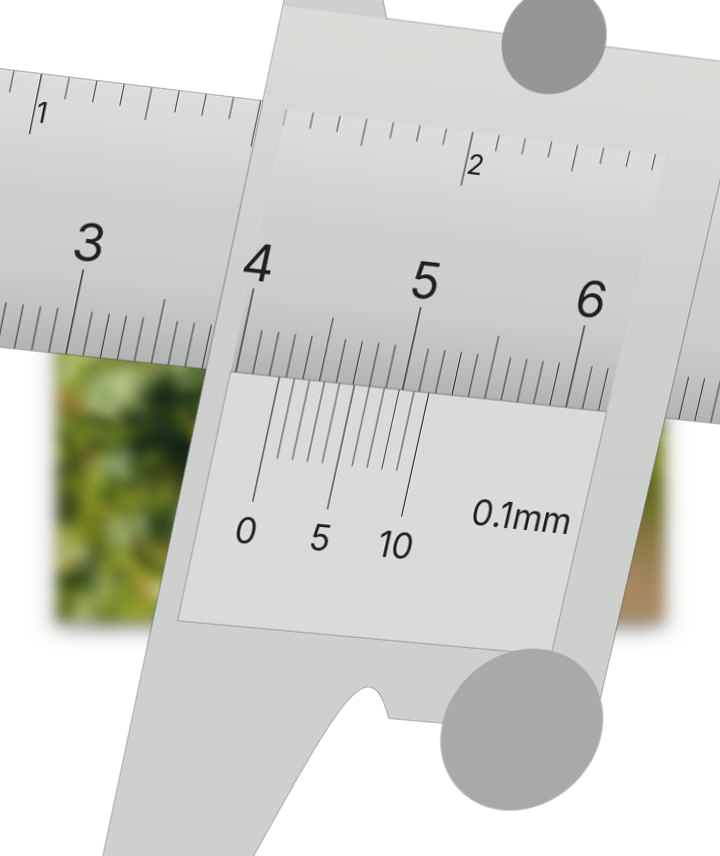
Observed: 42.6 mm
